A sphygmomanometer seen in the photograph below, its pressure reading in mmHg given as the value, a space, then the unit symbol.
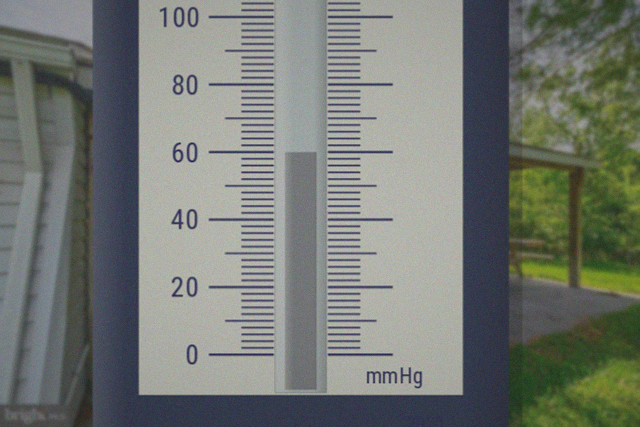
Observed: 60 mmHg
